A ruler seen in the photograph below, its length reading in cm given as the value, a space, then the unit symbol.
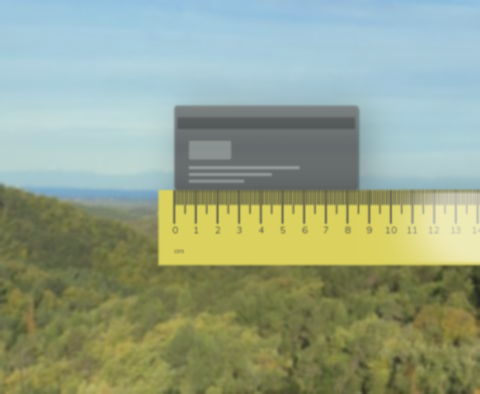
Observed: 8.5 cm
